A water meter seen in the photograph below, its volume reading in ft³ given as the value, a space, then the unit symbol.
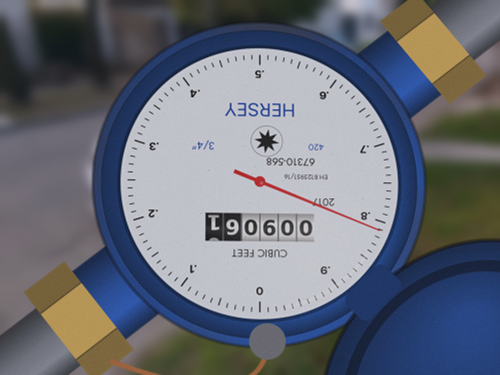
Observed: 9060.81 ft³
